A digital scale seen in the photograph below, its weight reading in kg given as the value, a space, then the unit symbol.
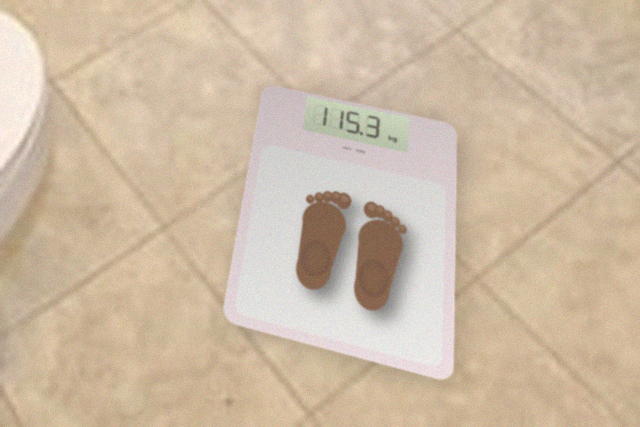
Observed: 115.3 kg
